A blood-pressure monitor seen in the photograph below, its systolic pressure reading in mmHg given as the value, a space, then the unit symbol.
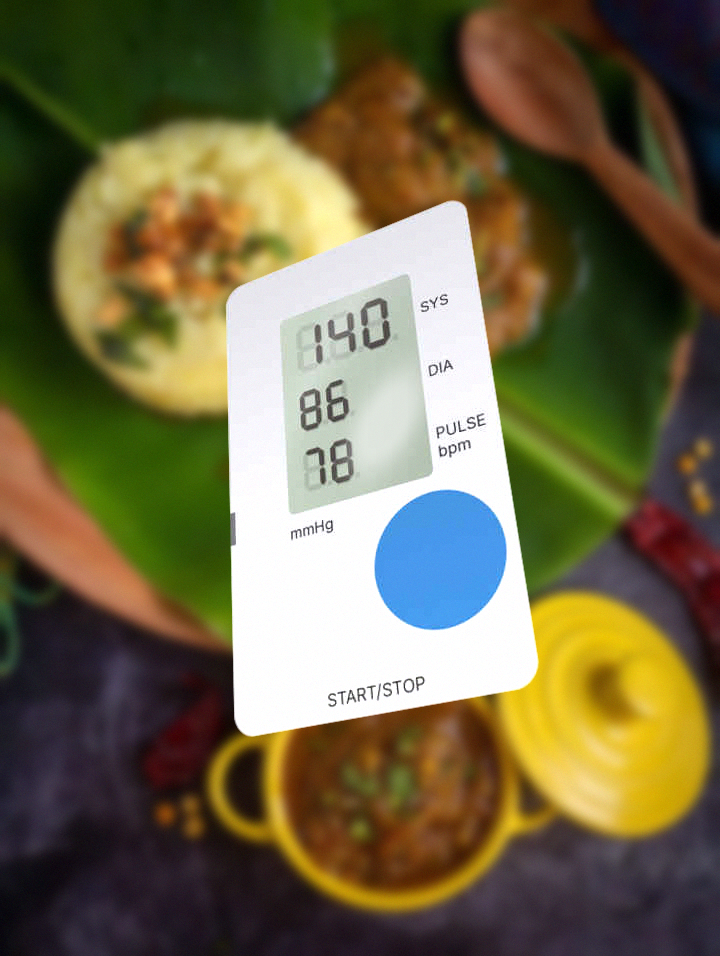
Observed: 140 mmHg
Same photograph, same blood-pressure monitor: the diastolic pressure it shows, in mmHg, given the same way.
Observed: 86 mmHg
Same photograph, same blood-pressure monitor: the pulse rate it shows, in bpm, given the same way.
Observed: 78 bpm
